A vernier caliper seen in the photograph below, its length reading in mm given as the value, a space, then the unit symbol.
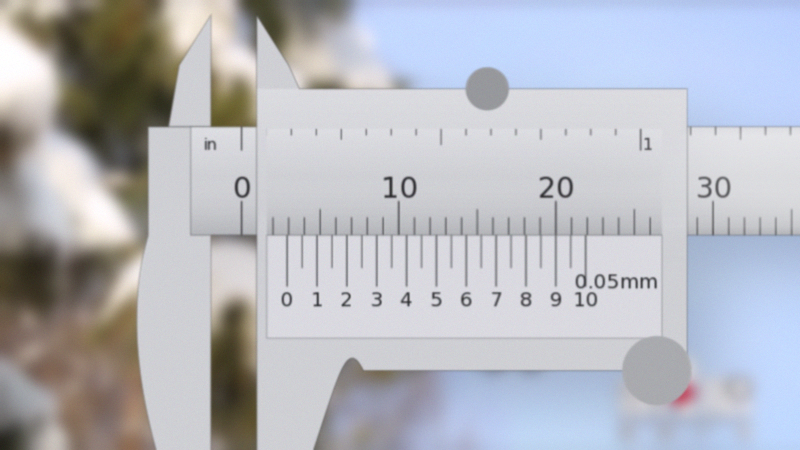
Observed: 2.9 mm
